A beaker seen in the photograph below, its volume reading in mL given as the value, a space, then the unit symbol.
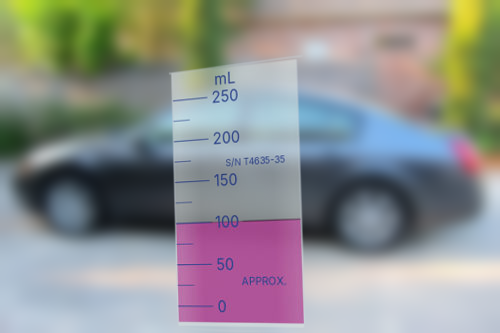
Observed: 100 mL
